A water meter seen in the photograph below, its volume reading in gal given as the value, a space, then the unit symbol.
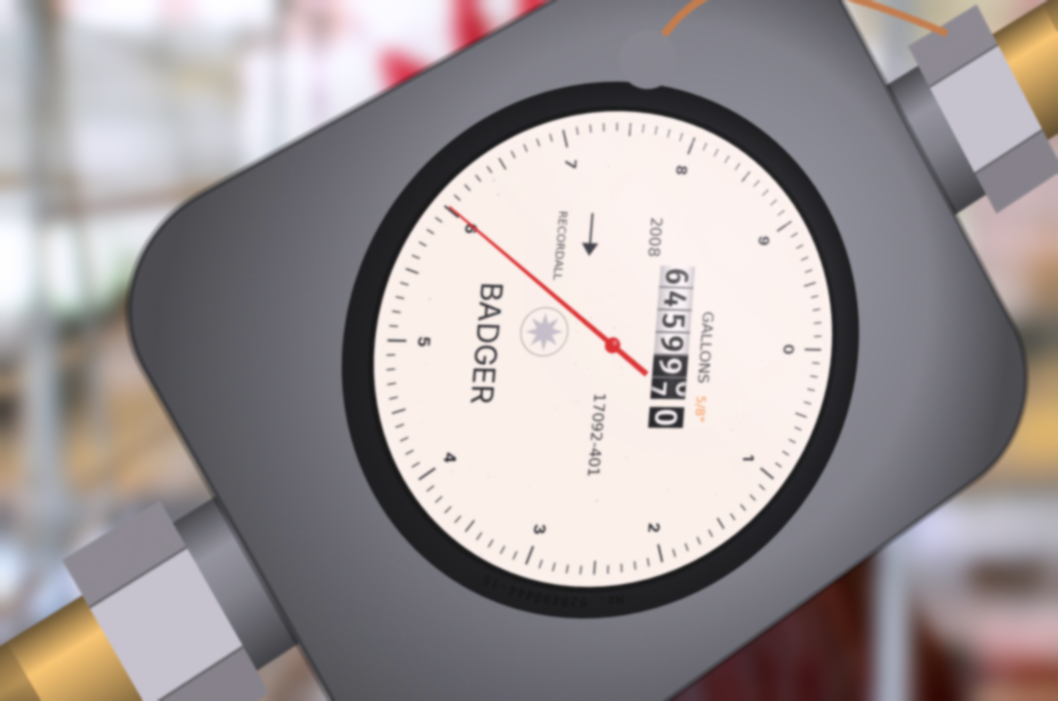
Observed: 6459966.0 gal
